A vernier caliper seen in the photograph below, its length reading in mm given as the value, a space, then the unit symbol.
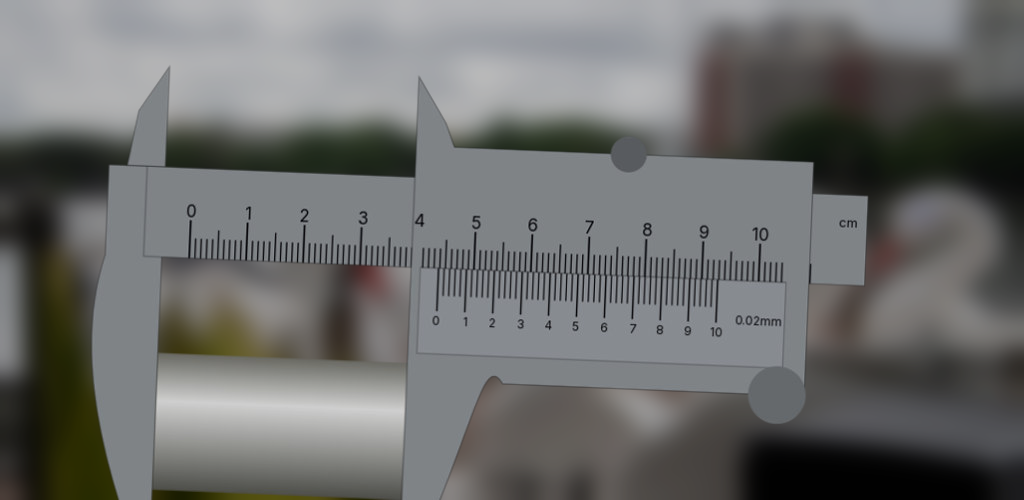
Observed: 43.8 mm
